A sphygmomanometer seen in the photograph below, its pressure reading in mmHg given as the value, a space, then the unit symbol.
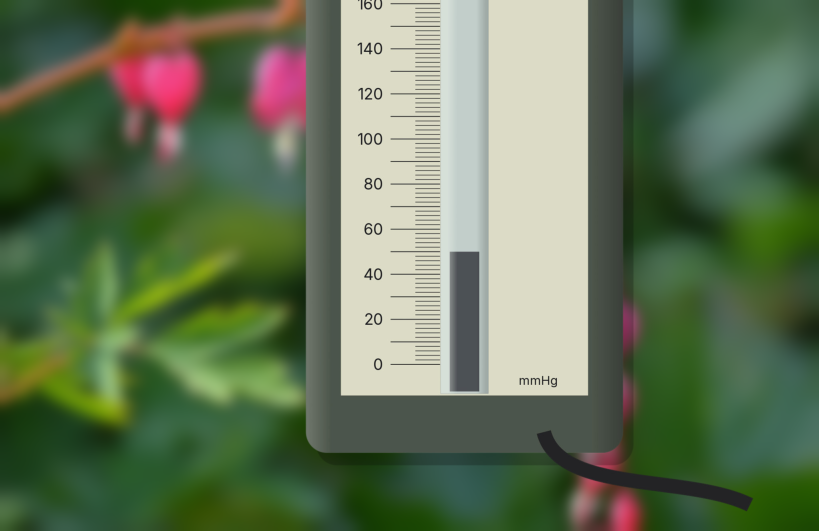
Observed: 50 mmHg
